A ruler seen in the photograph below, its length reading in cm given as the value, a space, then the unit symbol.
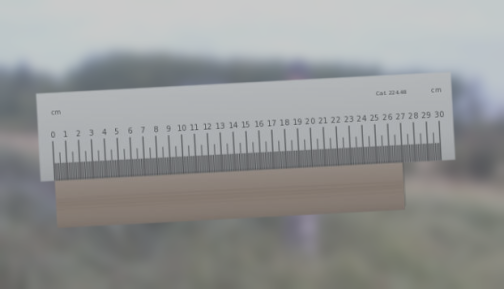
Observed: 27 cm
